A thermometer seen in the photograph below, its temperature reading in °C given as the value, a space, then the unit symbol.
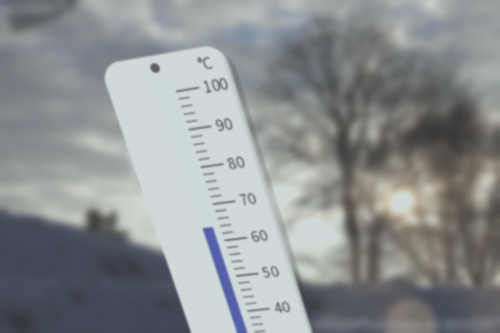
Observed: 64 °C
